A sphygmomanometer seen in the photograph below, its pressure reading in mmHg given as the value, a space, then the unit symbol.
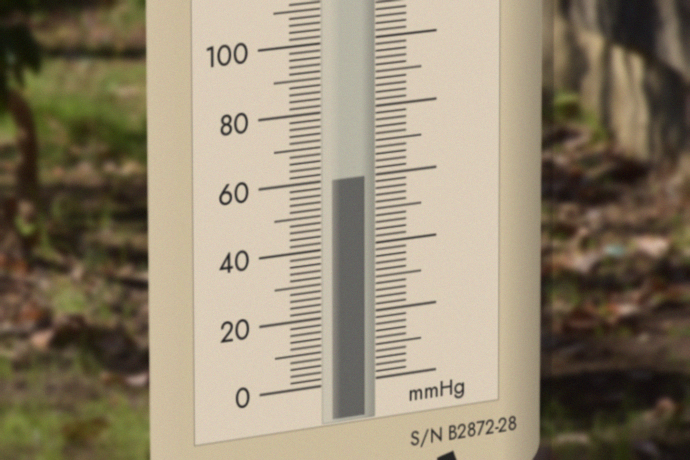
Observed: 60 mmHg
